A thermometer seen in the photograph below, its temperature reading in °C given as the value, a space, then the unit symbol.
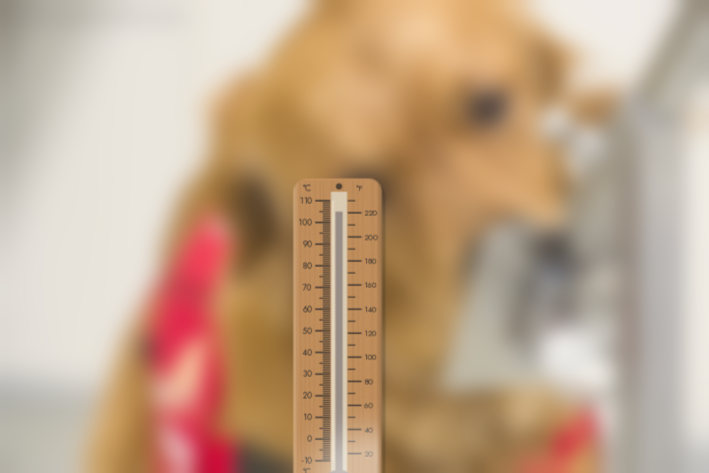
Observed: 105 °C
